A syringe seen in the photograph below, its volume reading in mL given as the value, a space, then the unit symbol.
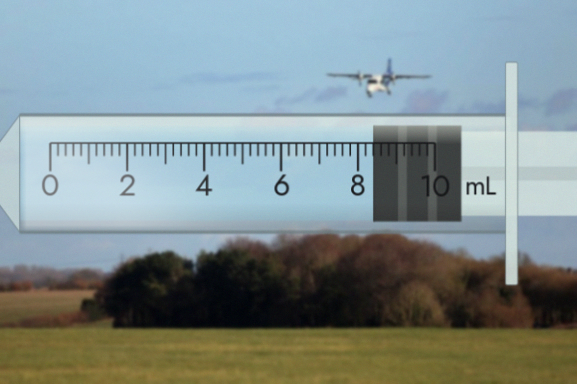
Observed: 8.4 mL
